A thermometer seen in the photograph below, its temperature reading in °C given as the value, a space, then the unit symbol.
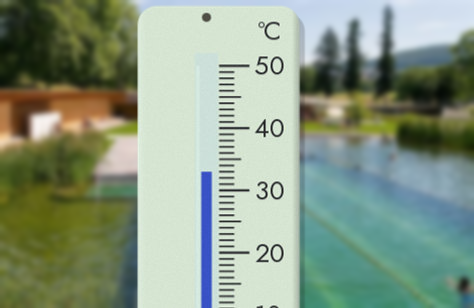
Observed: 33 °C
